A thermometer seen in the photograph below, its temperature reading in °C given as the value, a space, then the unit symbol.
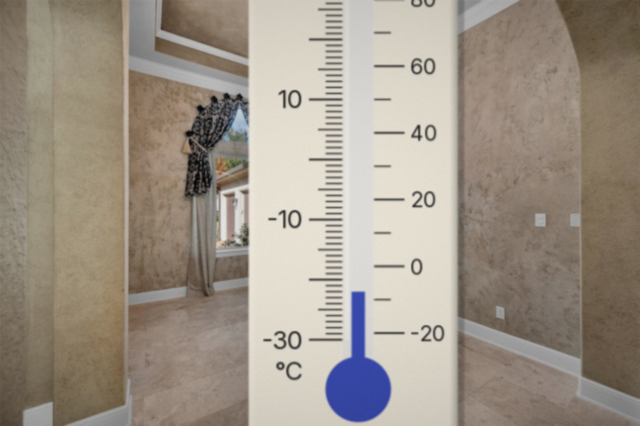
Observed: -22 °C
